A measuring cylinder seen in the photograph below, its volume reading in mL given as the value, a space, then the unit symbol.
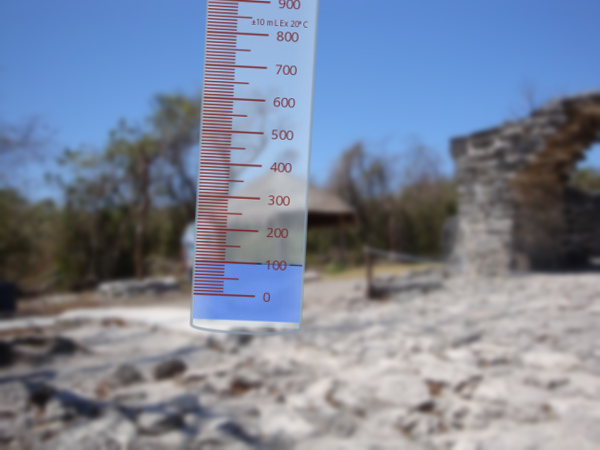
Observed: 100 mL
